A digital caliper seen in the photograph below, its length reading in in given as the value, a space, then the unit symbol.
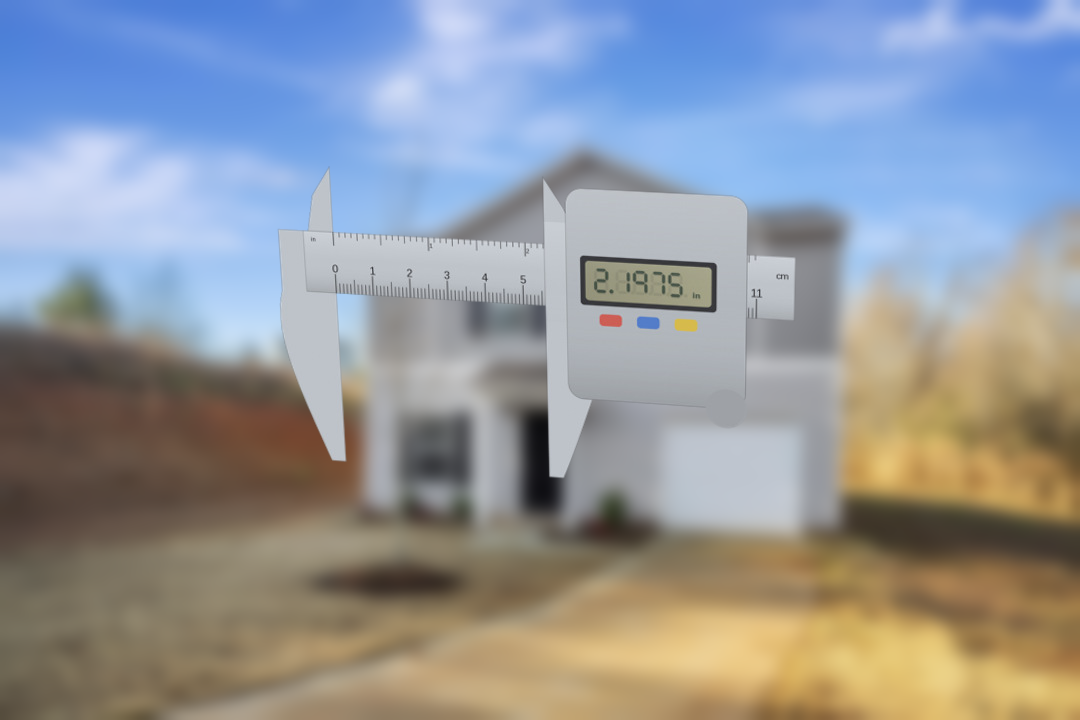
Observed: 2.1975 in
